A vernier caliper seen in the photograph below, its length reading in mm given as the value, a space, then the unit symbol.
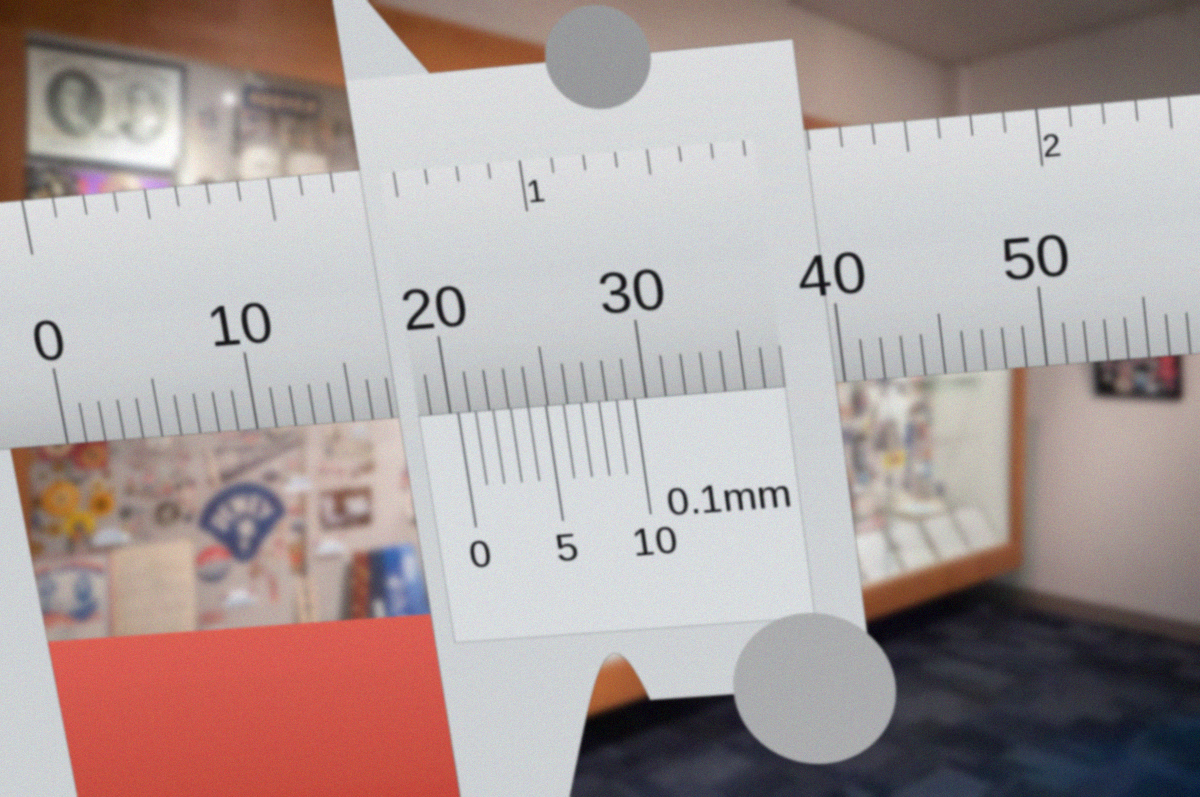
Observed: 20.4 mm
